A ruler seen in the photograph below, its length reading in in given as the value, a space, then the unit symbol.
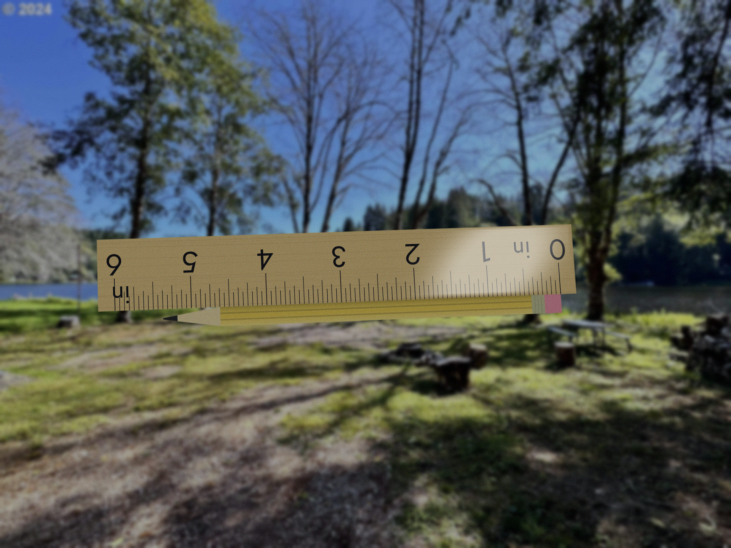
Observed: 5.375 in
